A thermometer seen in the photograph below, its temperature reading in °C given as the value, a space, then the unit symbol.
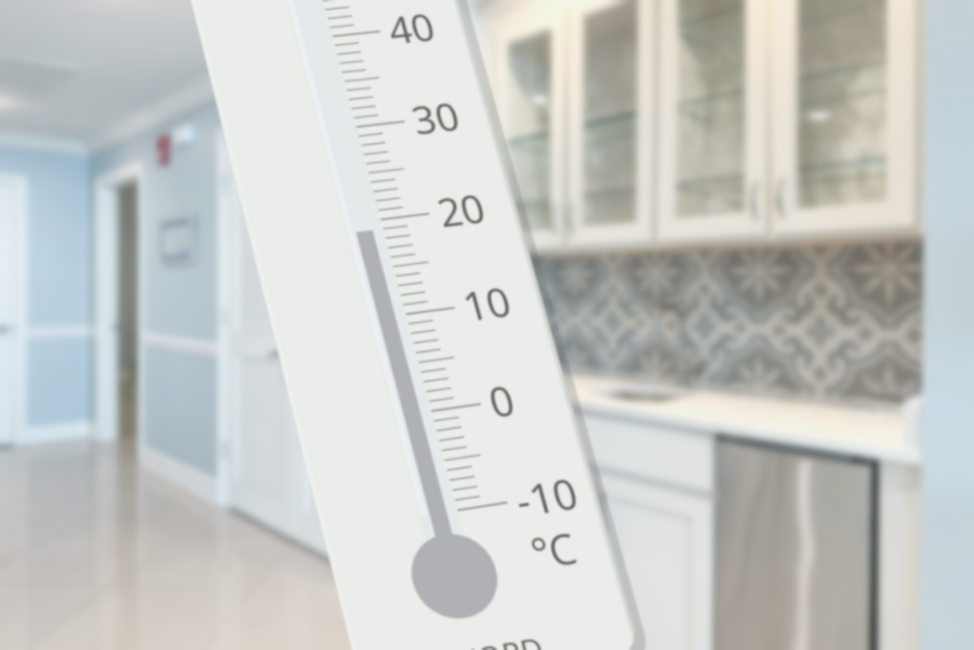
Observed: 19 °C
